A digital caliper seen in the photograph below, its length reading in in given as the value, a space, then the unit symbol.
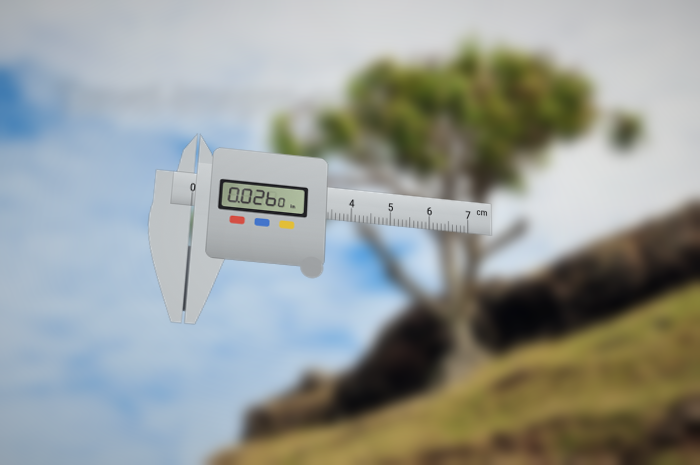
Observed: 0.0260 in
